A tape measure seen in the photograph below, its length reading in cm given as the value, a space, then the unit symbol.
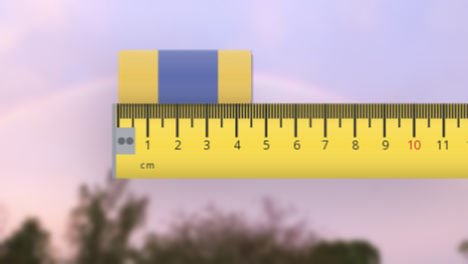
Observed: 4.5 cm
